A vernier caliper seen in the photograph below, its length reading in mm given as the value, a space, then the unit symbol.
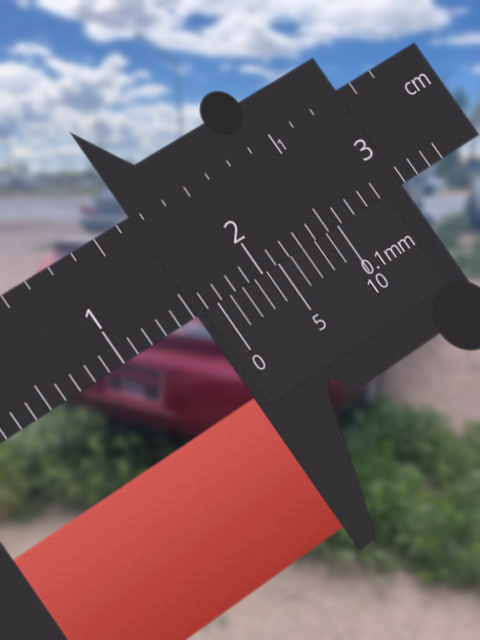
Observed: 16.7 mm
